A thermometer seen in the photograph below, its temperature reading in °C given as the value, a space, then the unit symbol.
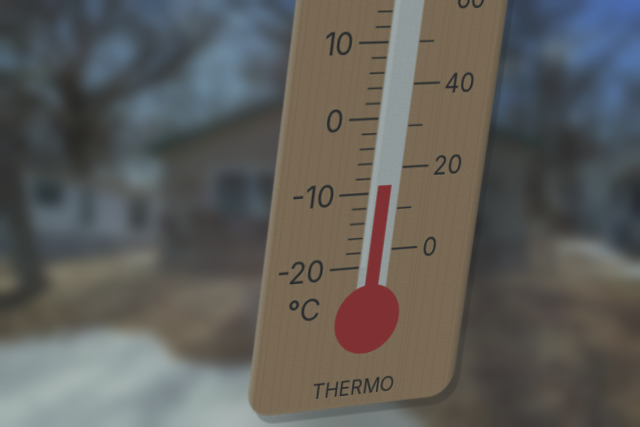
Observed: -9 °C
